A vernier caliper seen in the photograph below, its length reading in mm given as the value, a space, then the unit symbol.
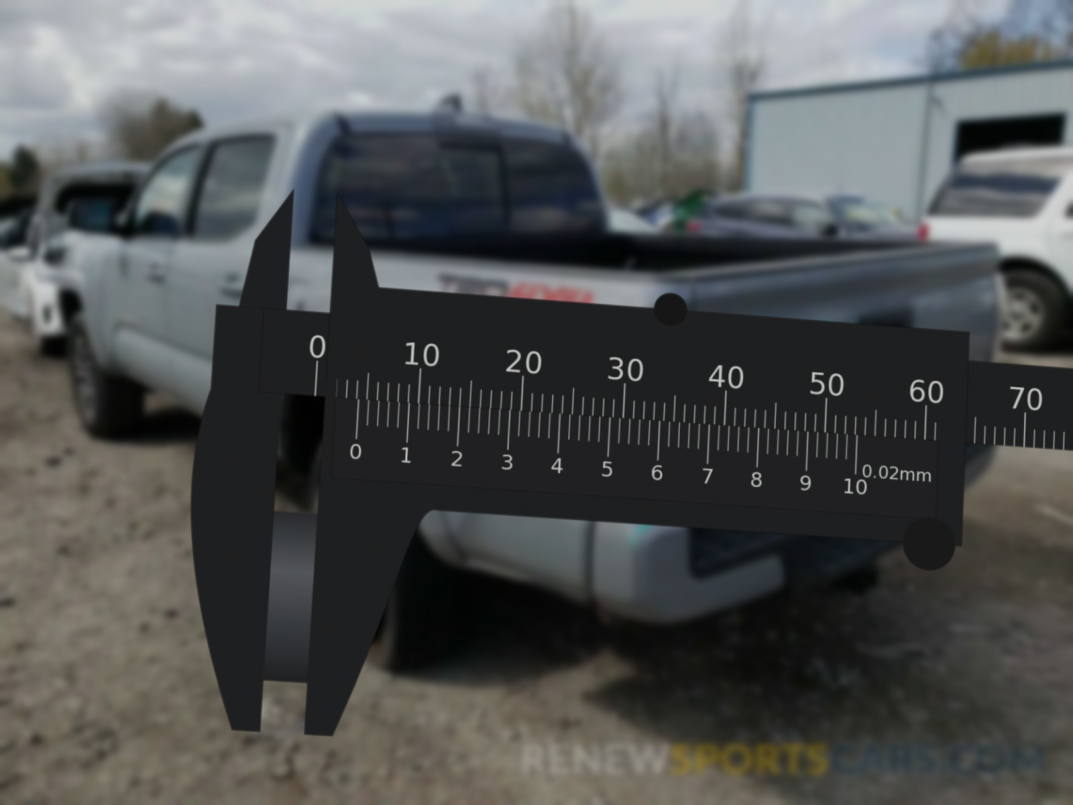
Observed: 4.2 mm
